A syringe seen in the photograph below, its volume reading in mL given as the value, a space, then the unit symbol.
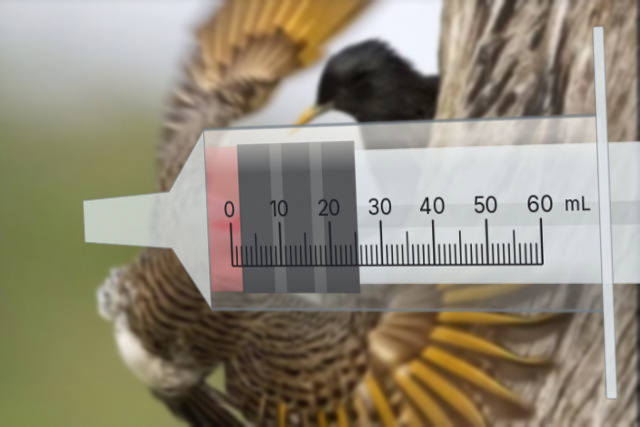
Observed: 2 mL
